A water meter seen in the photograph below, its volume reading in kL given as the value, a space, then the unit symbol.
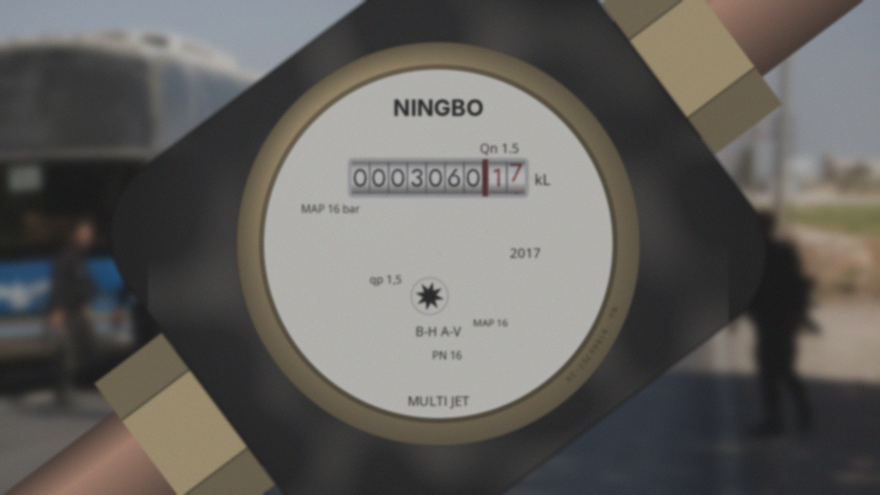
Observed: 3060.17 kL
